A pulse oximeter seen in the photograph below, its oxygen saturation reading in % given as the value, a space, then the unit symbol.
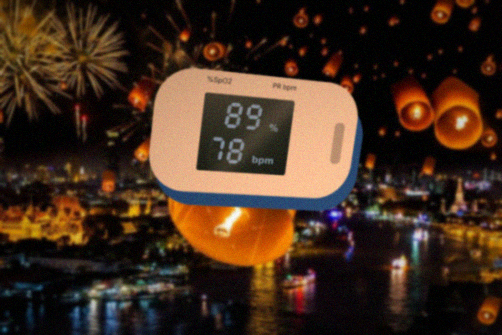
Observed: 89 %
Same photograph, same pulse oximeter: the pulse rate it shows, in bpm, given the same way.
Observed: 78 bpm
